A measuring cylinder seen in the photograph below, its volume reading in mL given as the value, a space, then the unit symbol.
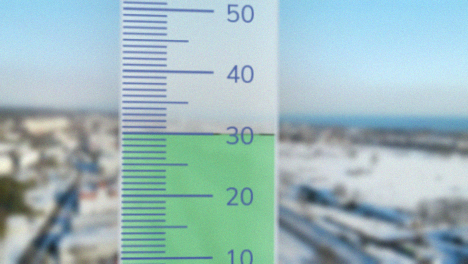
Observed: 30 mL
